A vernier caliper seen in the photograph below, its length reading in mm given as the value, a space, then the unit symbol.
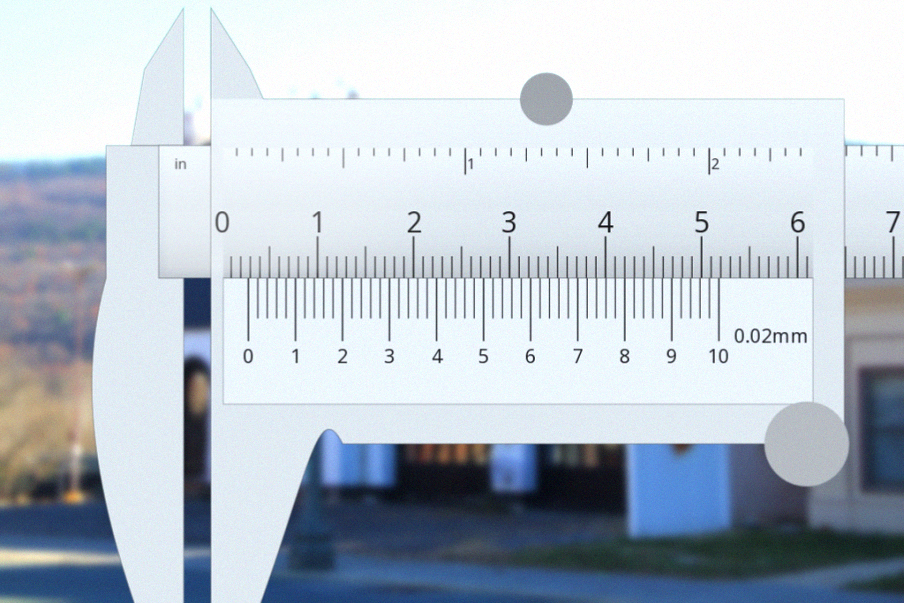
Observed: 2.8 mm
